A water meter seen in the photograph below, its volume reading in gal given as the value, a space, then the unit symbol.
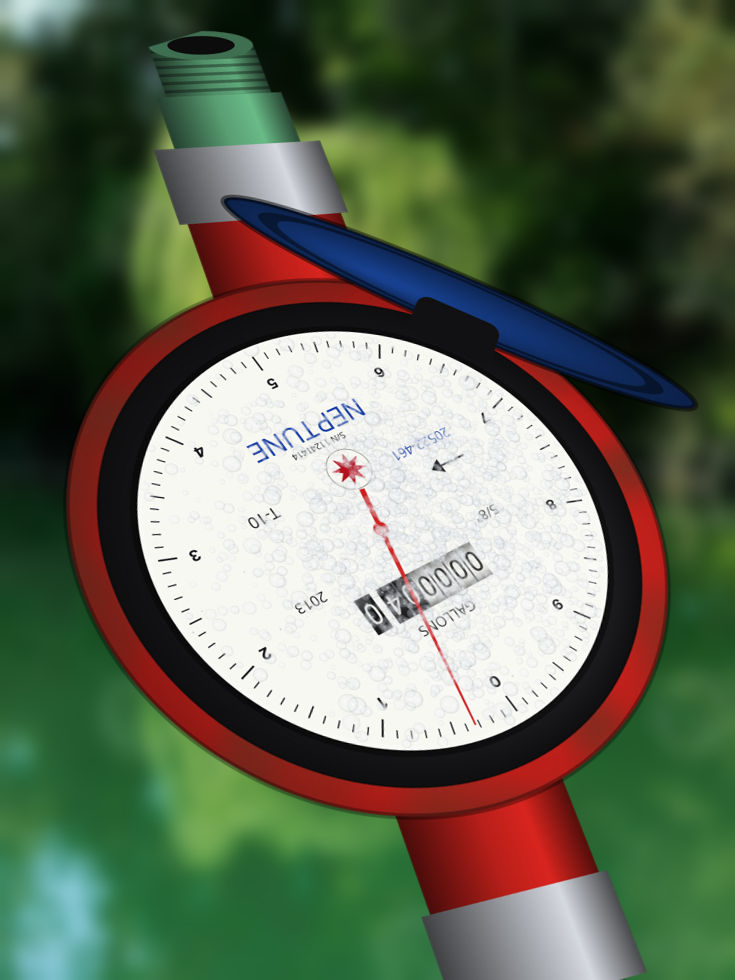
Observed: 40.3 gal
